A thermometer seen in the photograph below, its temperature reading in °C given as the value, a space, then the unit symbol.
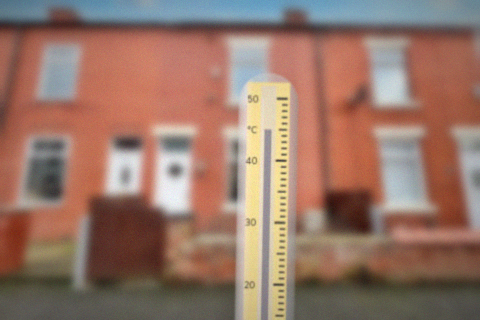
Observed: 45 °C
